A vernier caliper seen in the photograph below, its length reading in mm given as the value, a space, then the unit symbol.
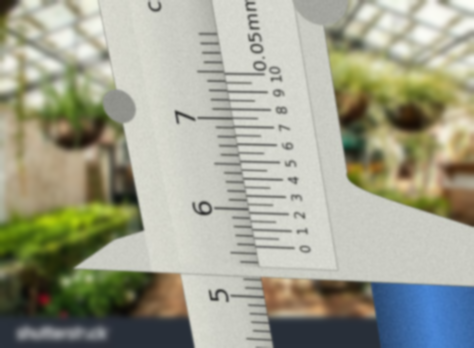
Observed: 55.8 mm
